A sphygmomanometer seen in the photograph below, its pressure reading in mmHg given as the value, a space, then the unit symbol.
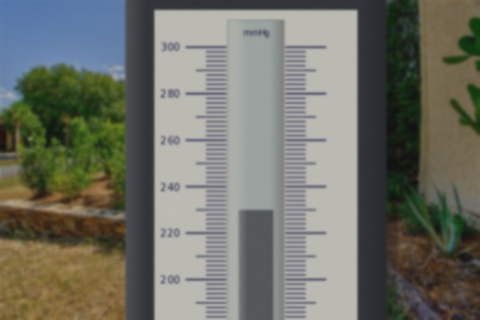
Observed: 230 mmHg
